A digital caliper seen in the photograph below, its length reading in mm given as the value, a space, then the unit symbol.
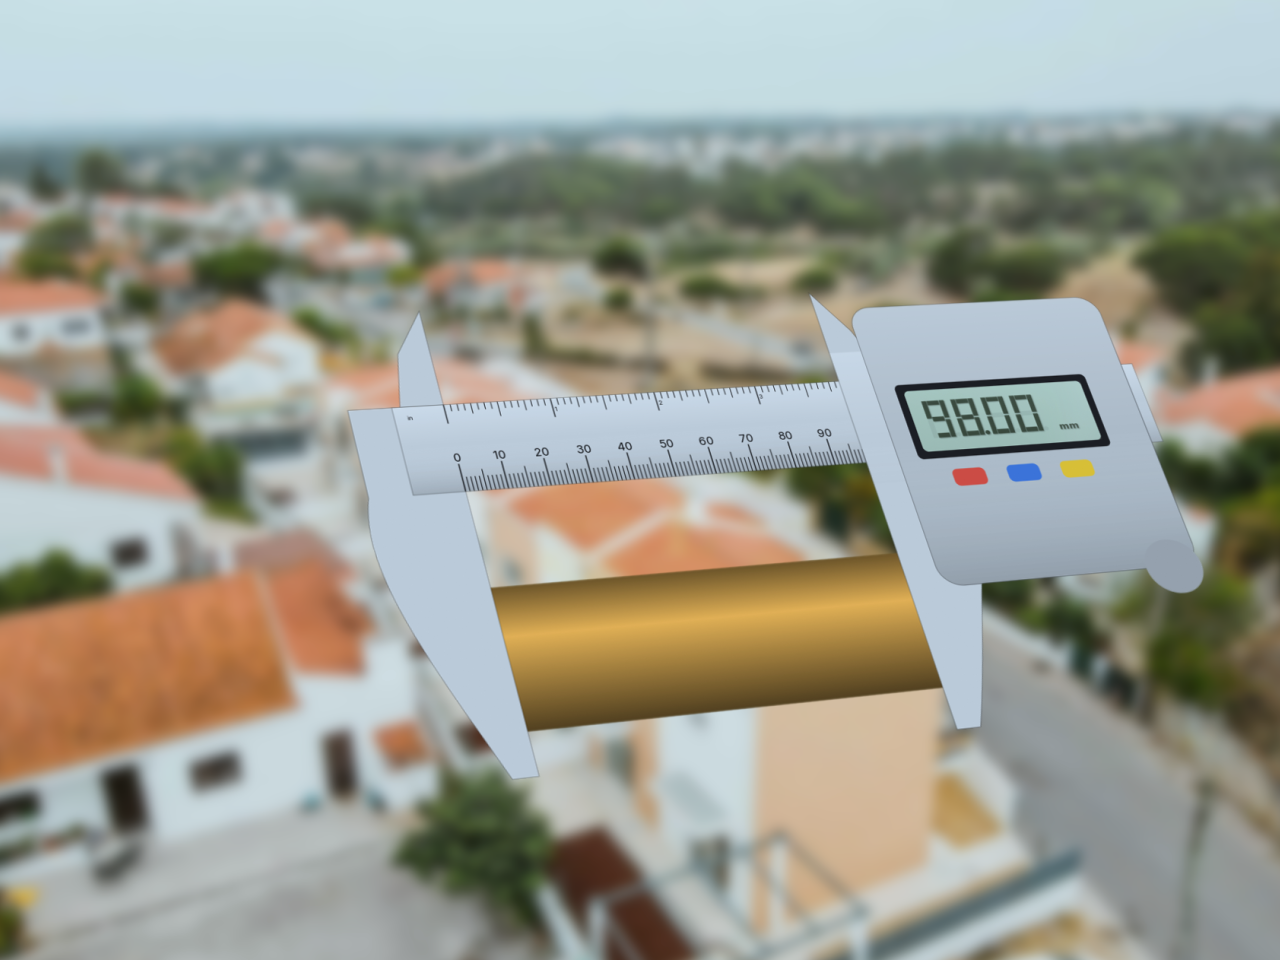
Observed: 98.00 mm
